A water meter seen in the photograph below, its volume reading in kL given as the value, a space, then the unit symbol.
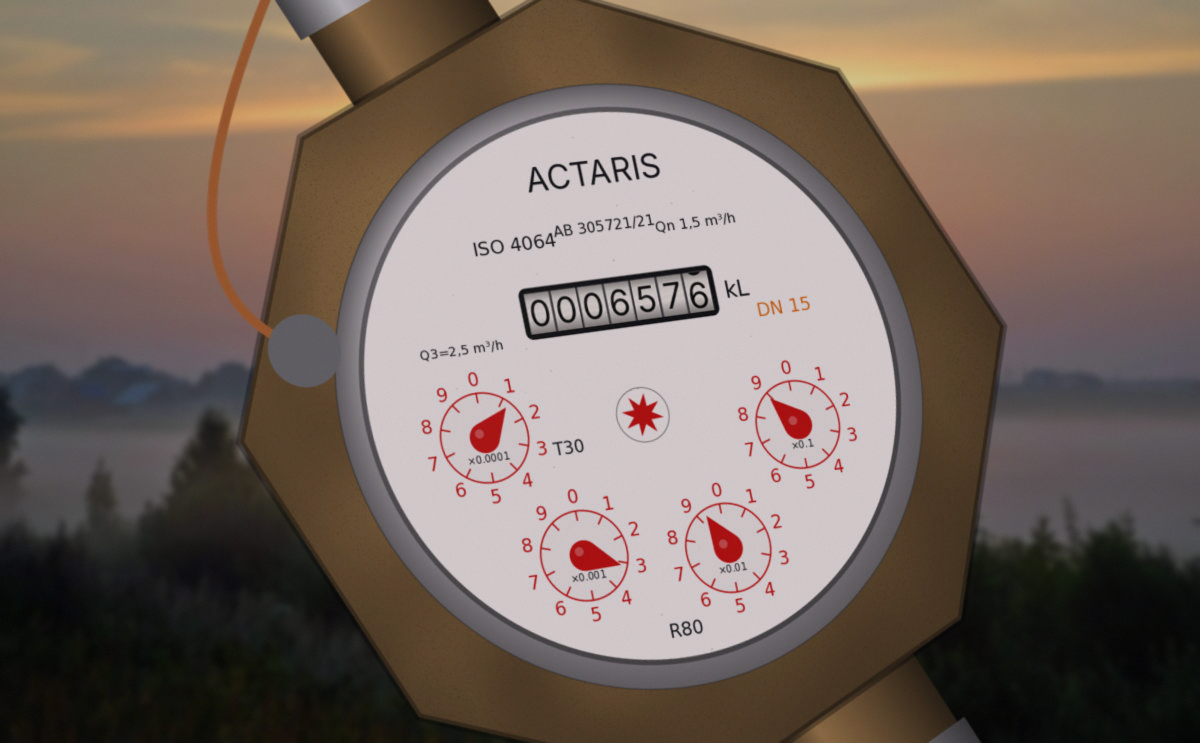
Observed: 6575.8931 kL
